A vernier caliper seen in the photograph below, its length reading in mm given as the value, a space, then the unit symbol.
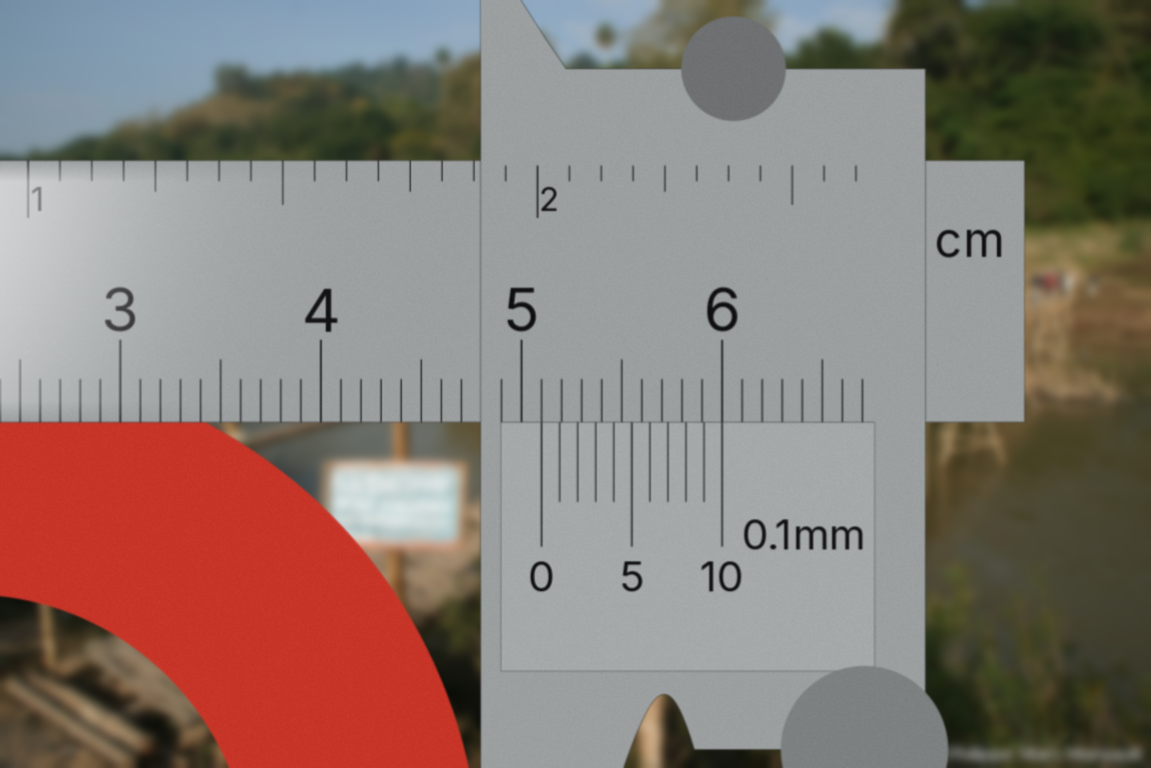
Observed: 51.0 mm
